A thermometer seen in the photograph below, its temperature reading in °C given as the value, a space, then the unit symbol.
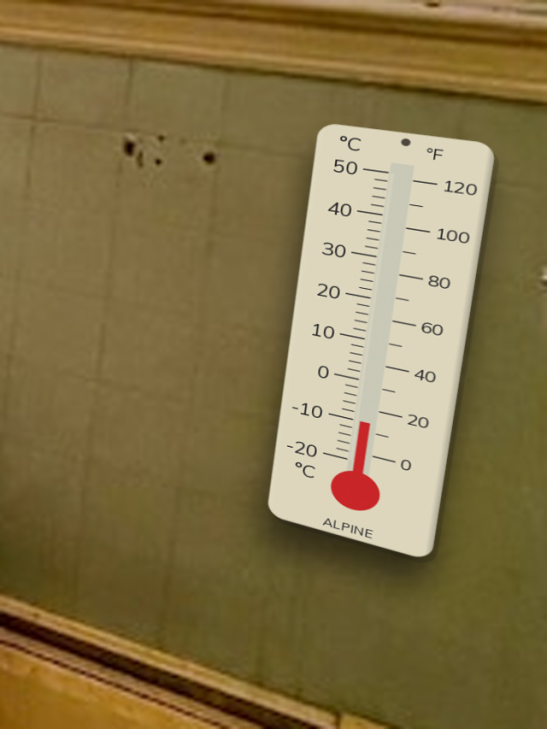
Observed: -10 °C
